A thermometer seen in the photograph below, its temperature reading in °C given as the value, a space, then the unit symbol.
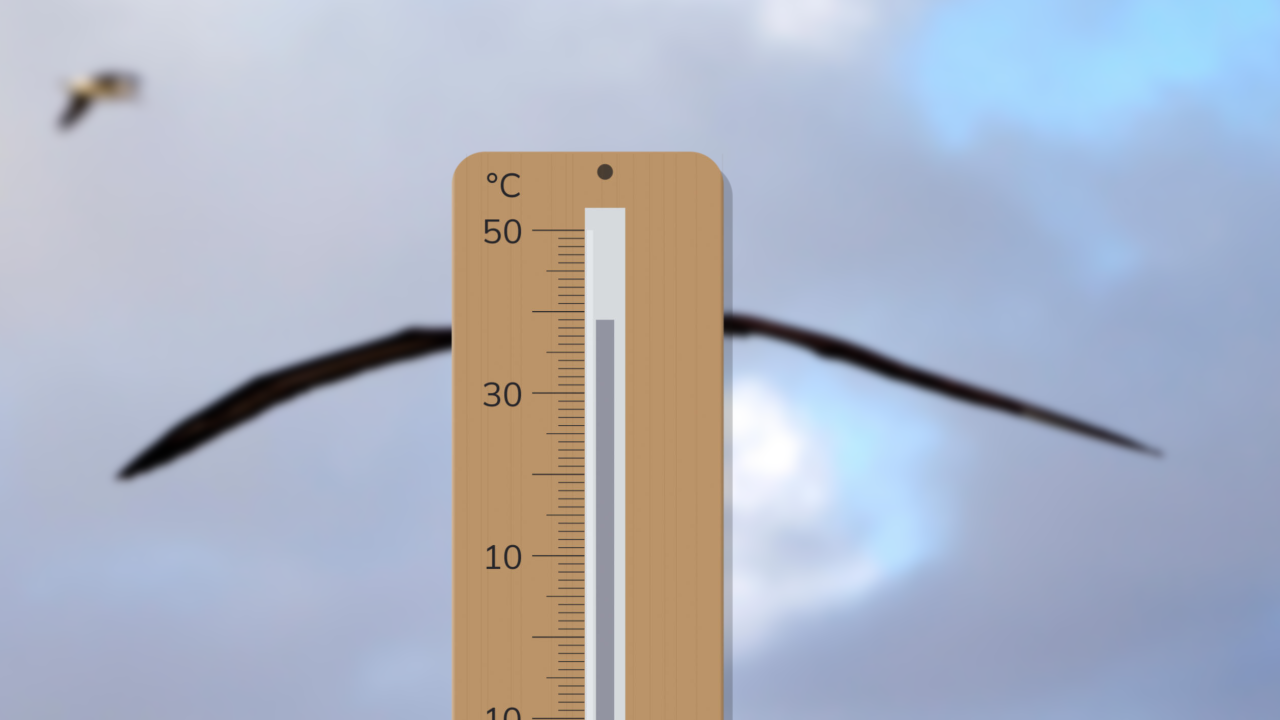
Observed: 39 °C
